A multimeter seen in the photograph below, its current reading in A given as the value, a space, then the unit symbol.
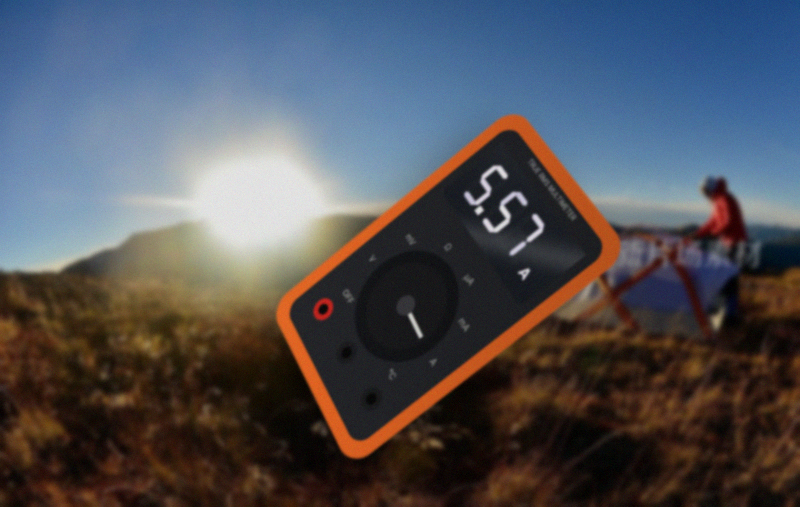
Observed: 5.57 A
